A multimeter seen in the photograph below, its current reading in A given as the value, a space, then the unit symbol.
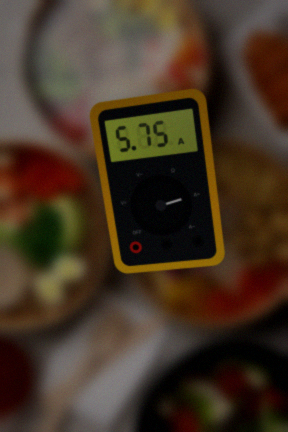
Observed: 5.75 A
